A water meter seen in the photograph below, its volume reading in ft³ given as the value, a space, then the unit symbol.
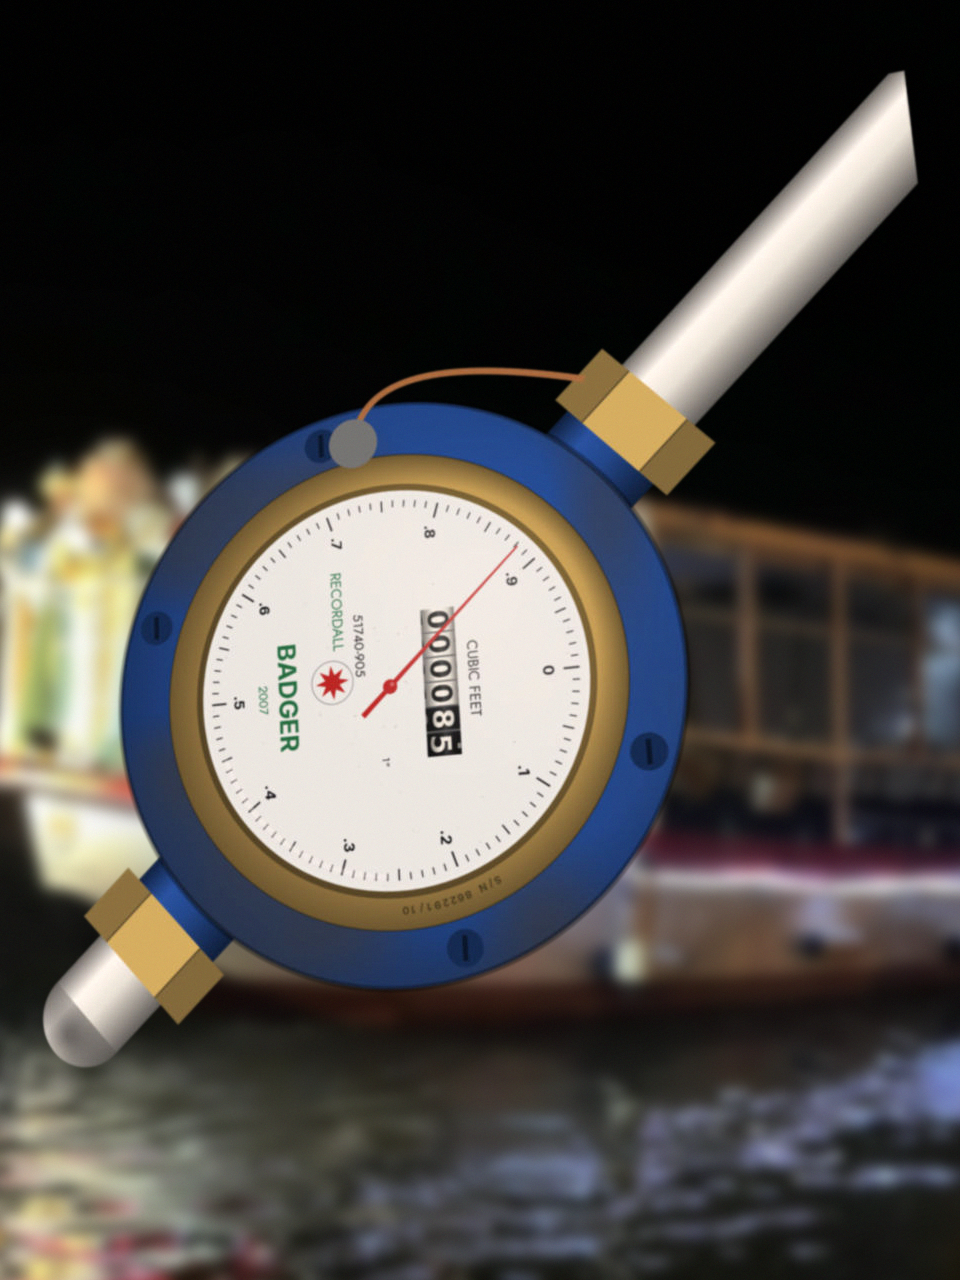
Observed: 84.88 ft³
